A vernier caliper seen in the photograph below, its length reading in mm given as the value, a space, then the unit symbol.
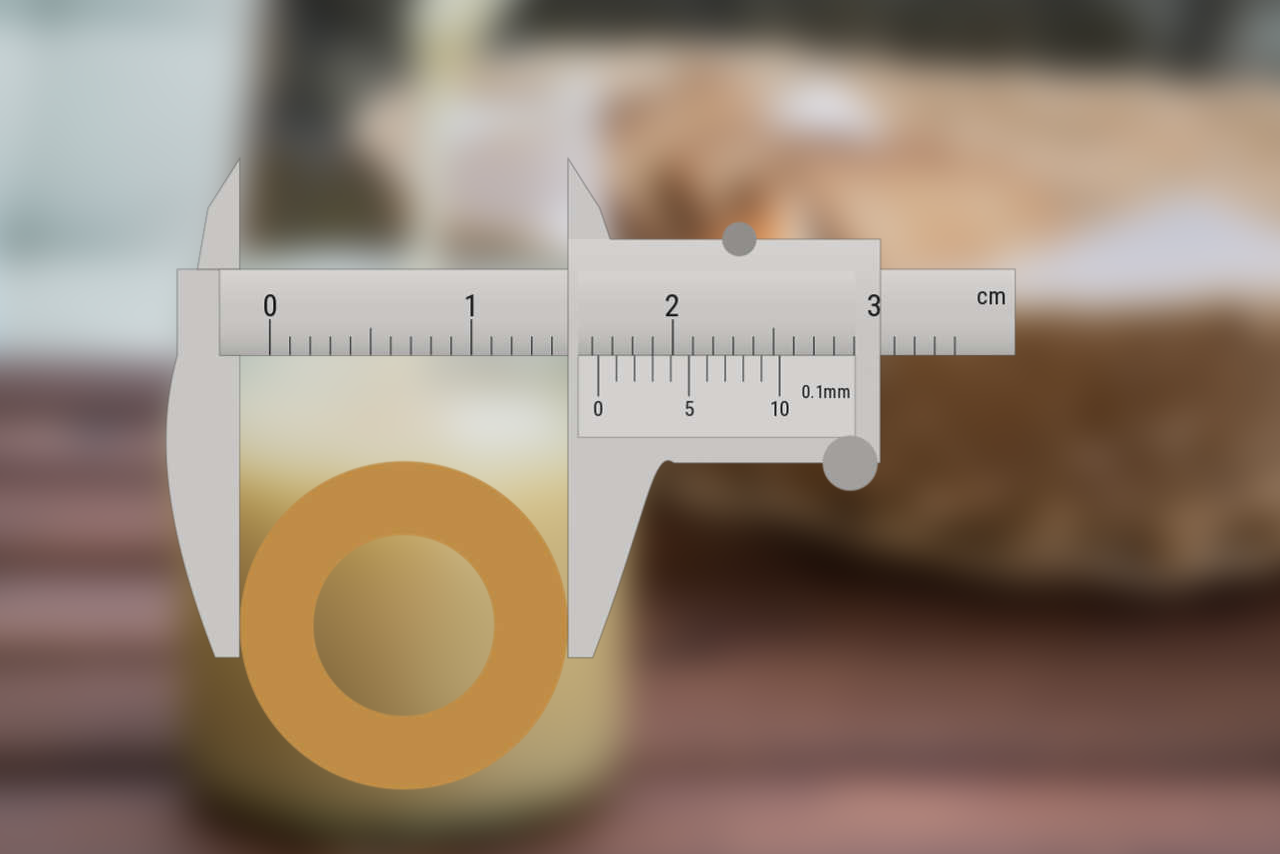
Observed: 16.3 mm
